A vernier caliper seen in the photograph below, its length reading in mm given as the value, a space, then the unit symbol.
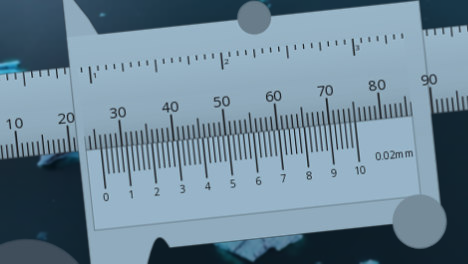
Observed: 26.0 mm
